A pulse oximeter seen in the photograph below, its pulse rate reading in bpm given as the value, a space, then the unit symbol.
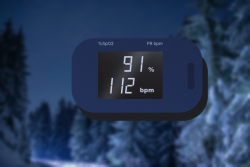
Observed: 112 bpm
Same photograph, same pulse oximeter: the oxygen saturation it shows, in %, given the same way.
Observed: 91 %
